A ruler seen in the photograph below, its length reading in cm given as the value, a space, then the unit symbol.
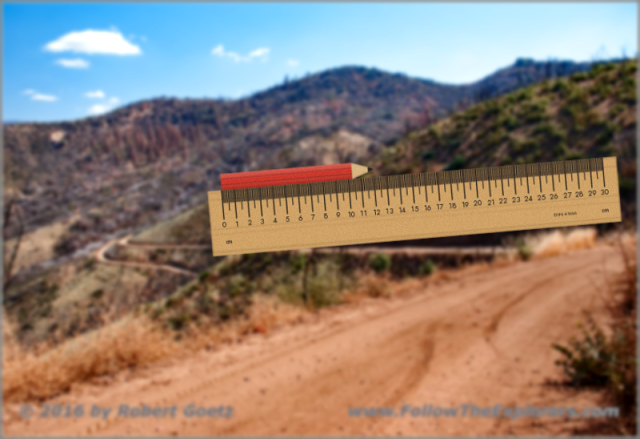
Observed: 12 cm
